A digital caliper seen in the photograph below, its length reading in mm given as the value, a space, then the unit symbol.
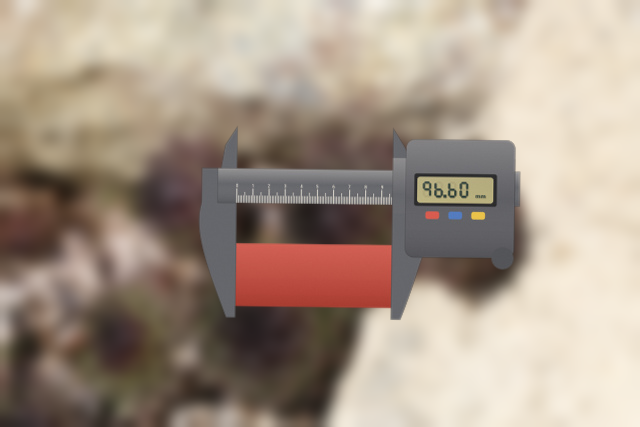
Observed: 96.60 mm
